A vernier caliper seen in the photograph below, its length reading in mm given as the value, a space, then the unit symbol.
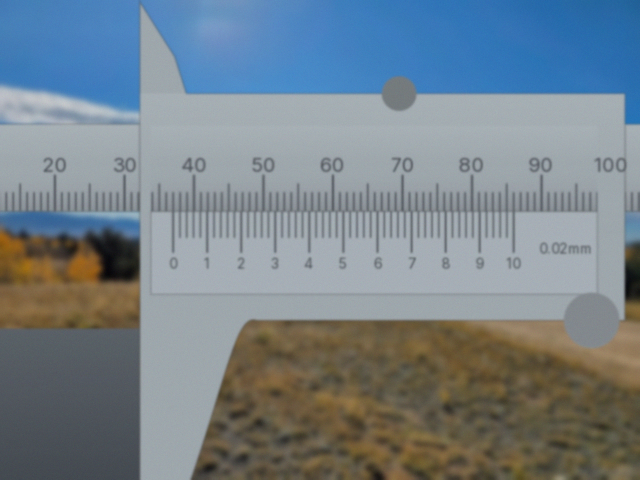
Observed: 37.0 mm
